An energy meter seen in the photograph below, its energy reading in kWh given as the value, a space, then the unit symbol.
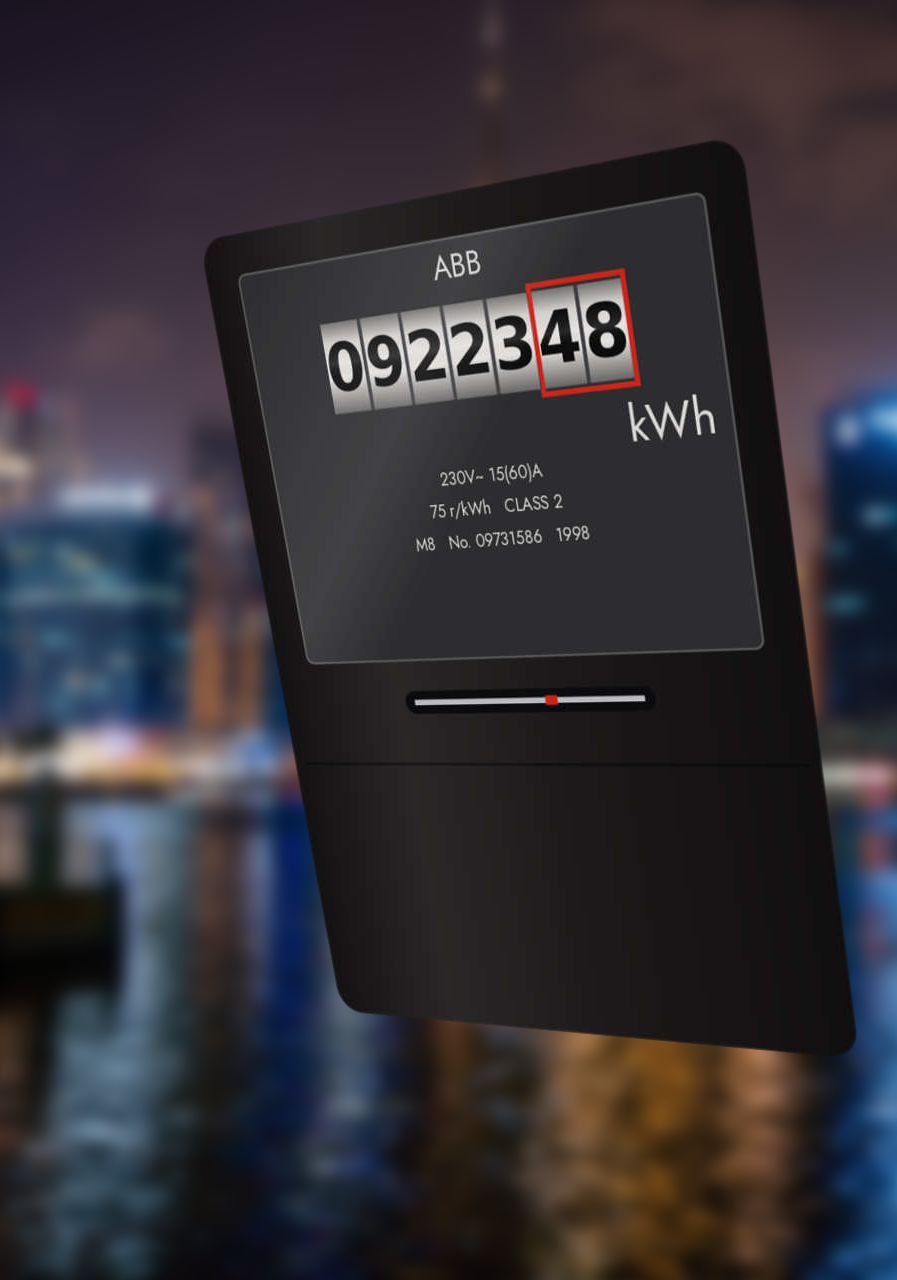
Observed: 9223.48 kWh
